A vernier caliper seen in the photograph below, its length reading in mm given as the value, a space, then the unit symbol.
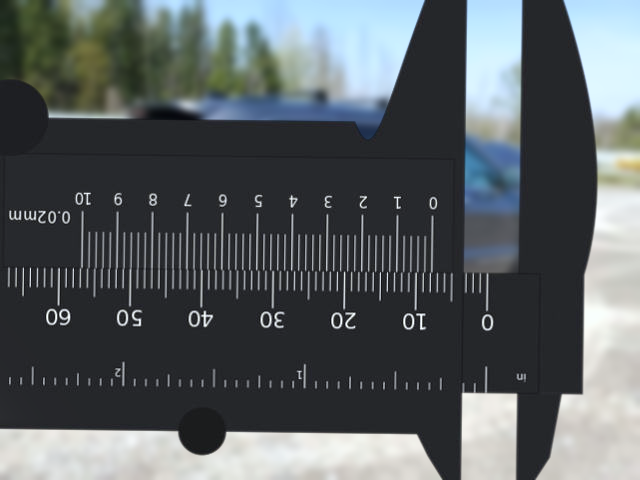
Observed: 7.8 mm
